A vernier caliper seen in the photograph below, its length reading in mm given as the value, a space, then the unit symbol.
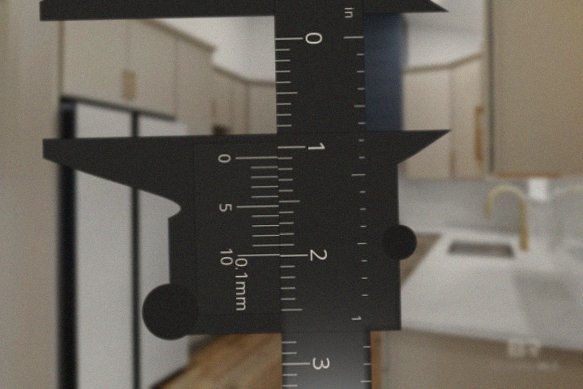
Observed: 10.9 mm
